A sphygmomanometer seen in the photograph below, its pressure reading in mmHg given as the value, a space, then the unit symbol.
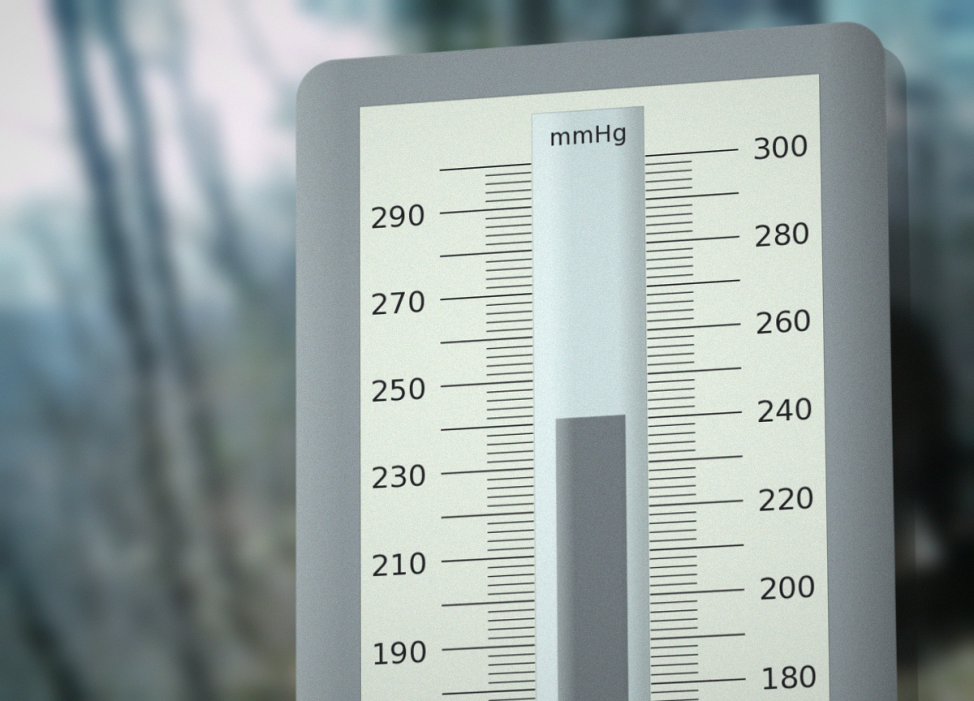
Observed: 241 mmHg
